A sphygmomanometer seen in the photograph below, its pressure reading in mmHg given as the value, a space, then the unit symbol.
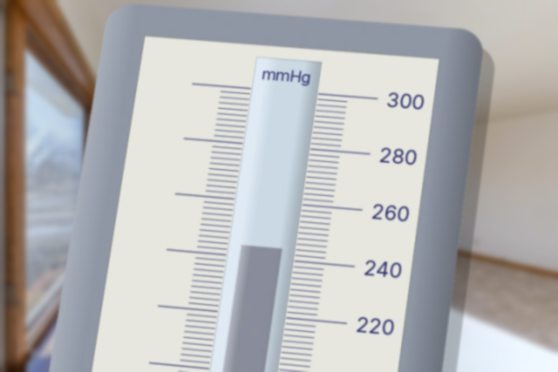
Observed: 244 mmHg
